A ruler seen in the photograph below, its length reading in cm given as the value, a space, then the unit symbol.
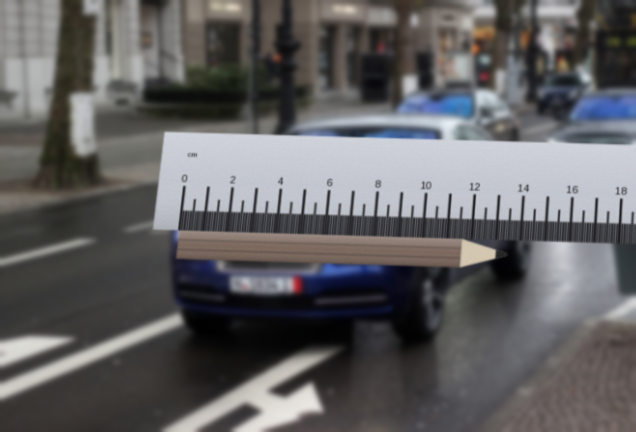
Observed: 13.5 cm
